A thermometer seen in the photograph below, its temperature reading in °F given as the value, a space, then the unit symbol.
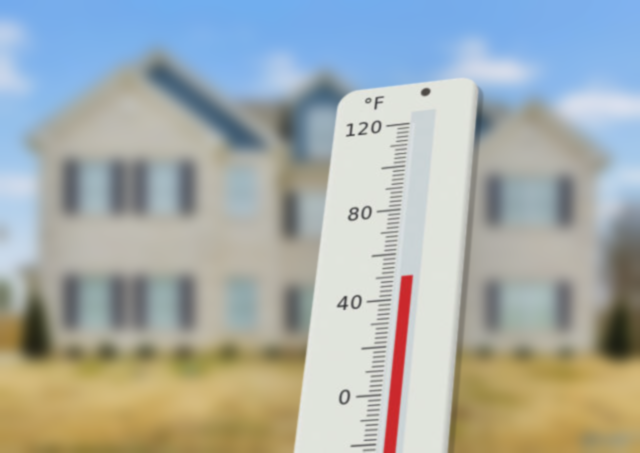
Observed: 50 °F
